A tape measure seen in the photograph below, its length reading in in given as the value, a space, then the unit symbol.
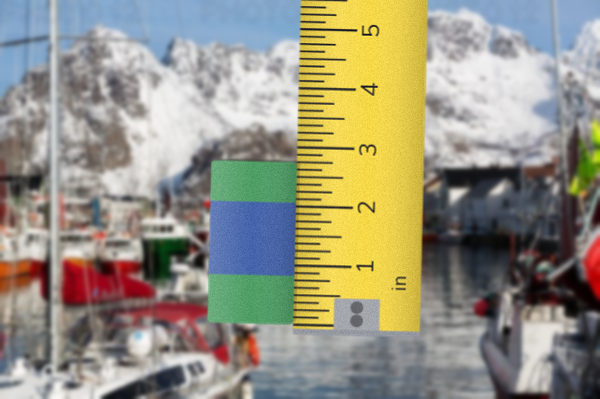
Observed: 2.75 in
